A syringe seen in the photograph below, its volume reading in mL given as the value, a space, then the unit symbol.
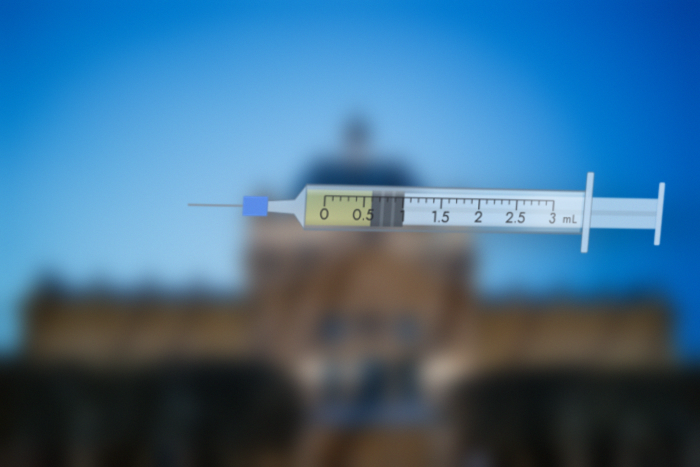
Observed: 0.6 mL
